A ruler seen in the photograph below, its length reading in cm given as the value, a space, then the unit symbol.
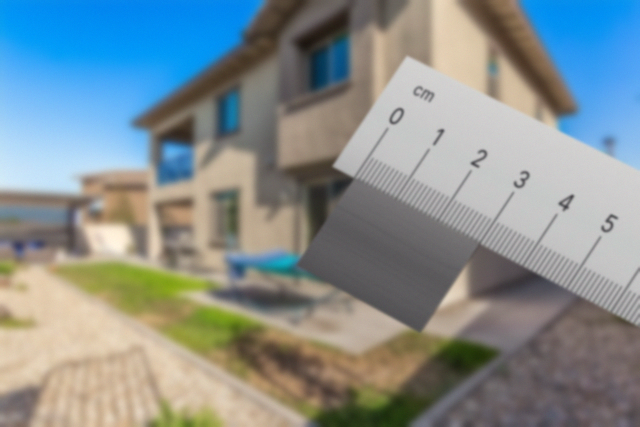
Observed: 3 cm
